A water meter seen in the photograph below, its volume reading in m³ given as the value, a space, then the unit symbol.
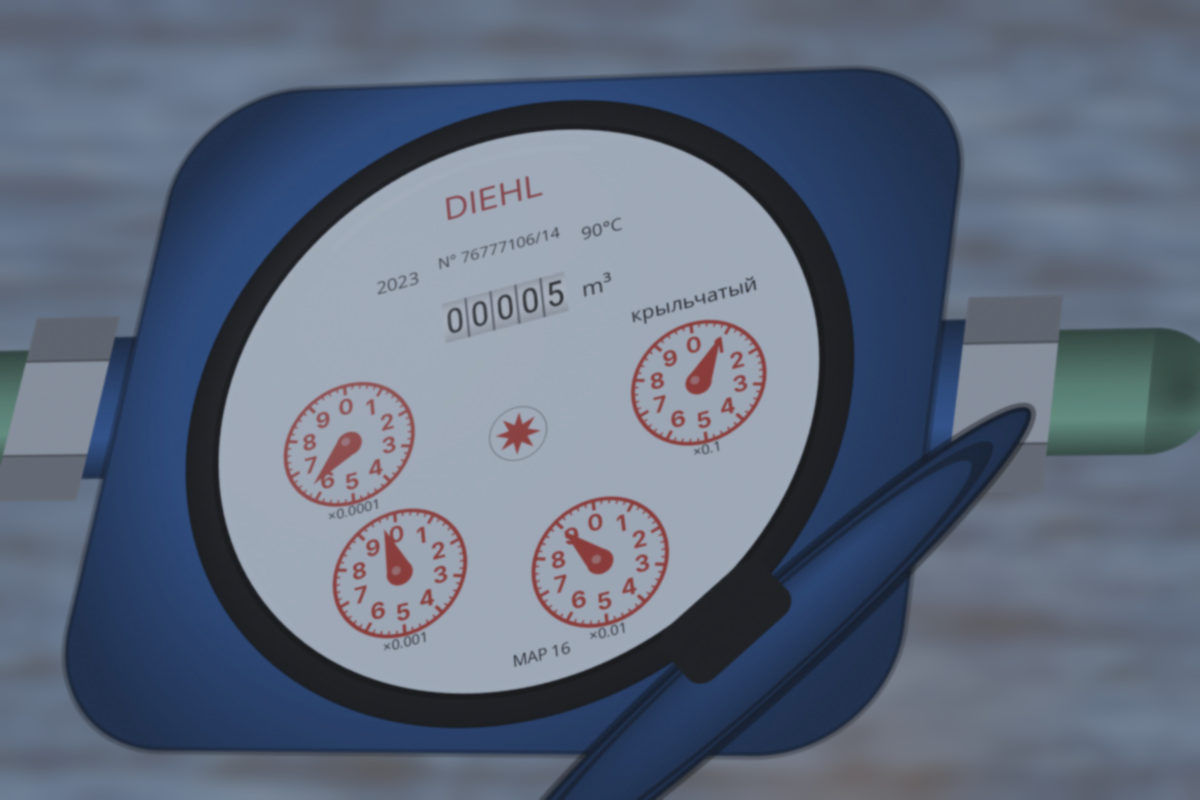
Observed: 5.0896 m³
